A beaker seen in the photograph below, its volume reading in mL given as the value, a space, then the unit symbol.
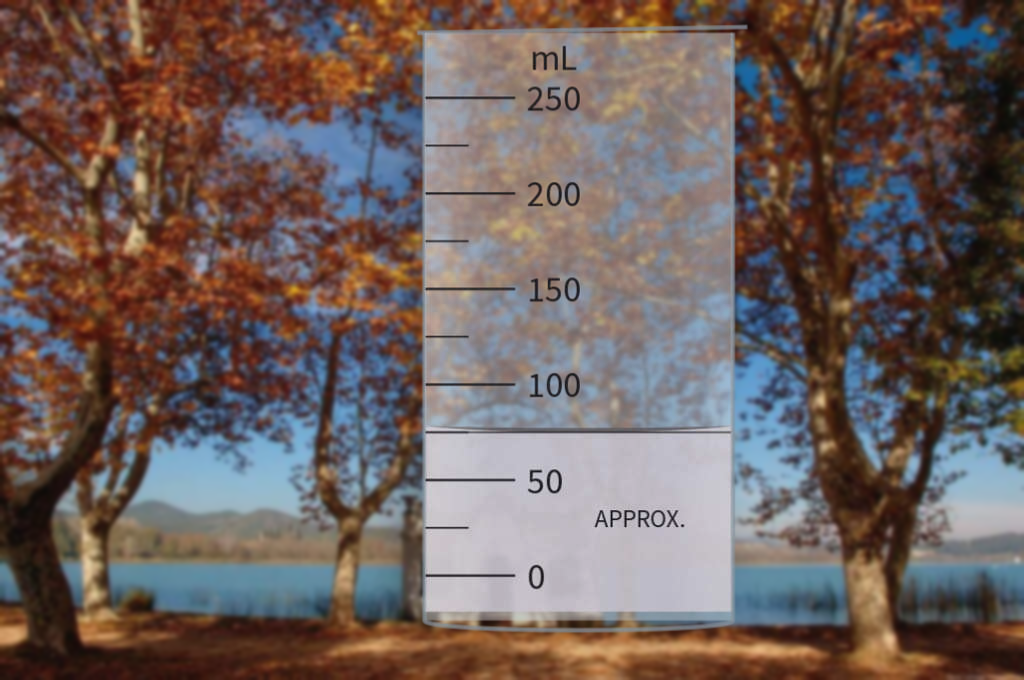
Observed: 75 mL
